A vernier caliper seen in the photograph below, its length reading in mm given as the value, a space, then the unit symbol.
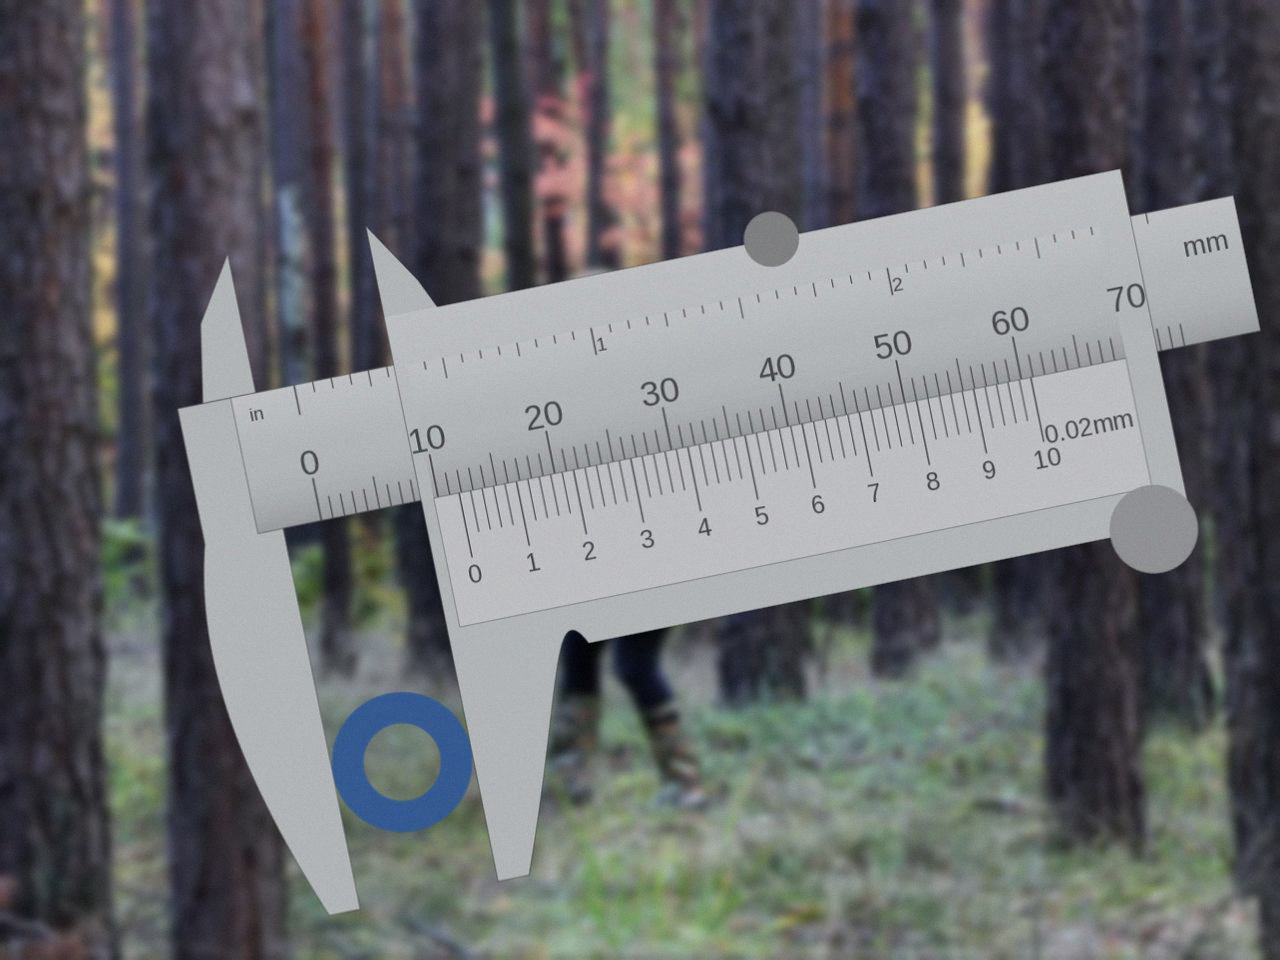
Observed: 11.8 mm
